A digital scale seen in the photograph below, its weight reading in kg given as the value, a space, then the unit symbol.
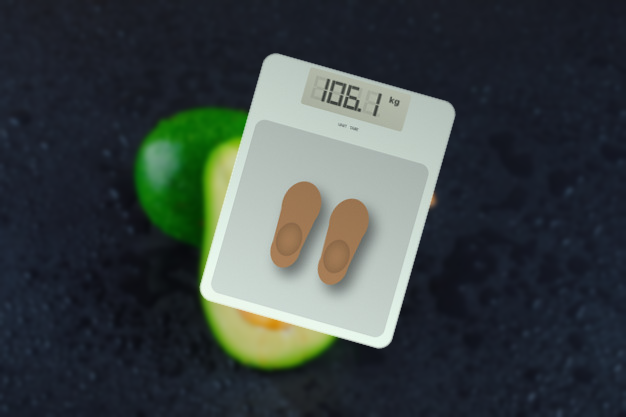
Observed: 106.1 kg
